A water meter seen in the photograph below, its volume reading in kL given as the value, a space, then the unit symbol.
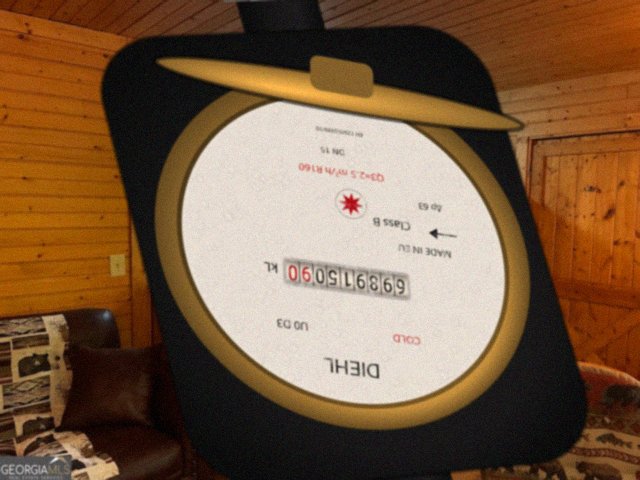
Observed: 6989150.90 kL
